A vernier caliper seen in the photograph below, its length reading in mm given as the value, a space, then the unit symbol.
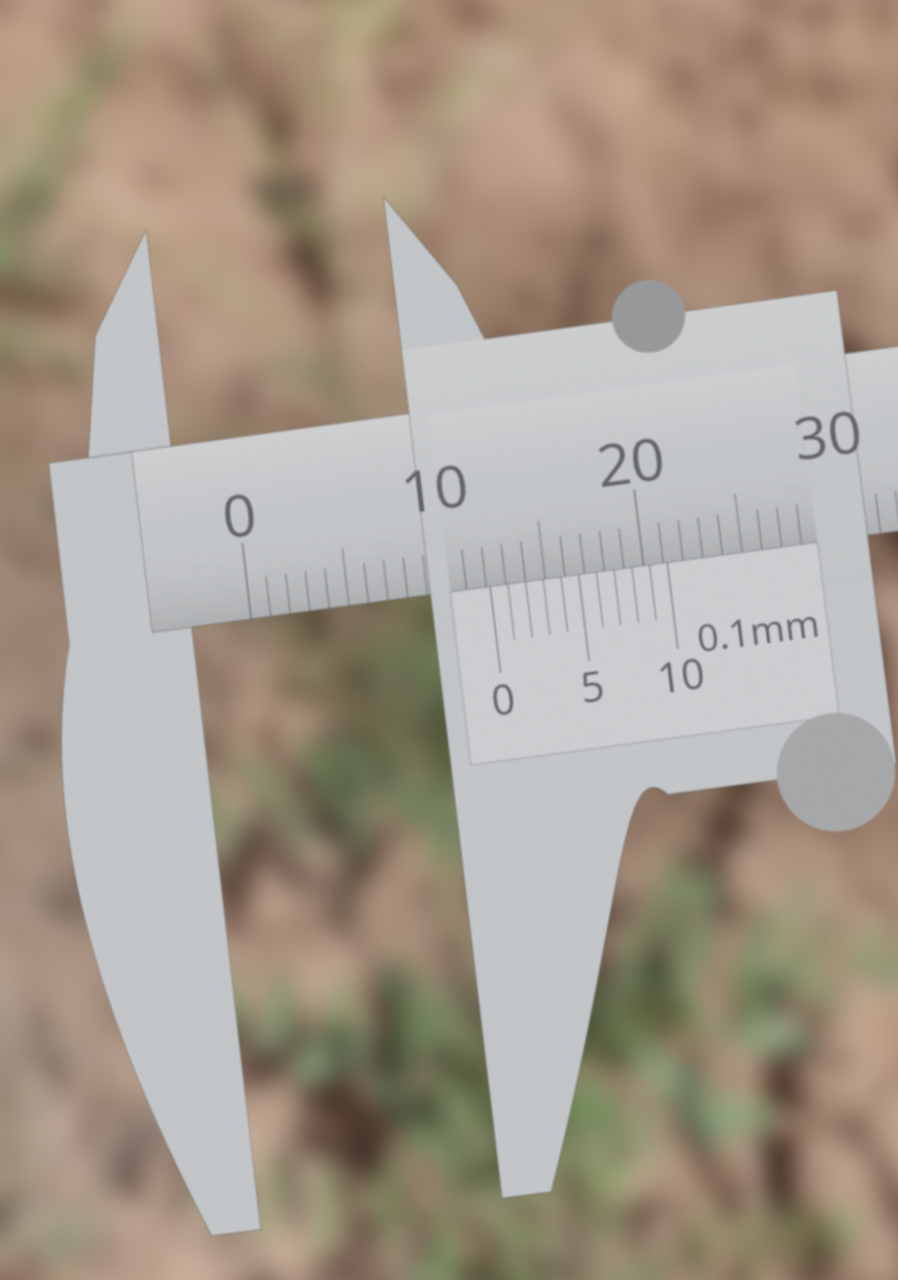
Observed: 12.2 mm
